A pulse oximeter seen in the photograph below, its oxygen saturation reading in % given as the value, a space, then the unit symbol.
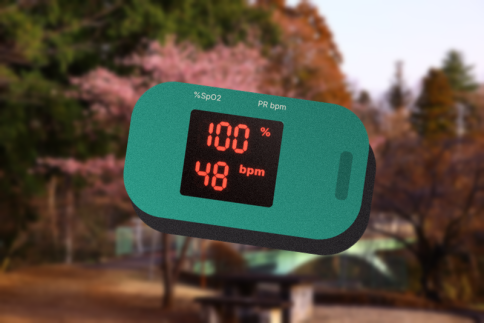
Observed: 100 %
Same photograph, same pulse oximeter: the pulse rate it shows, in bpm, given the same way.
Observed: 48 bpm
